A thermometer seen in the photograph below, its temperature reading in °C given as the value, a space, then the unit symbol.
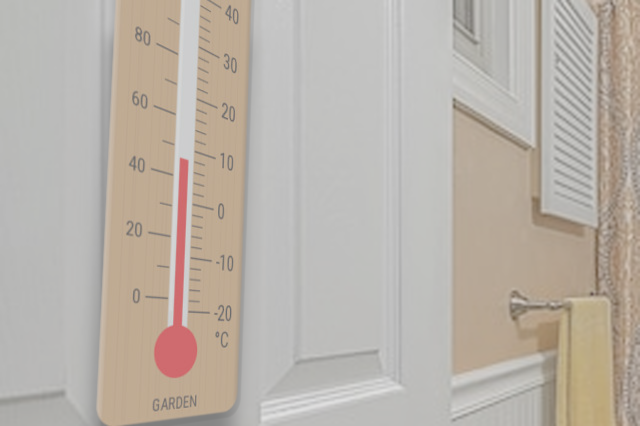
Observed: 8 °C
